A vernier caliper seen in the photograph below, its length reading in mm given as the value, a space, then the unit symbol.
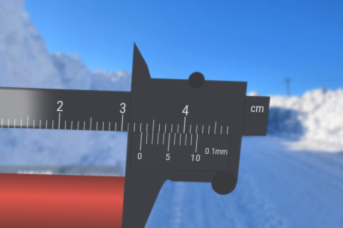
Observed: 33.2 mm
